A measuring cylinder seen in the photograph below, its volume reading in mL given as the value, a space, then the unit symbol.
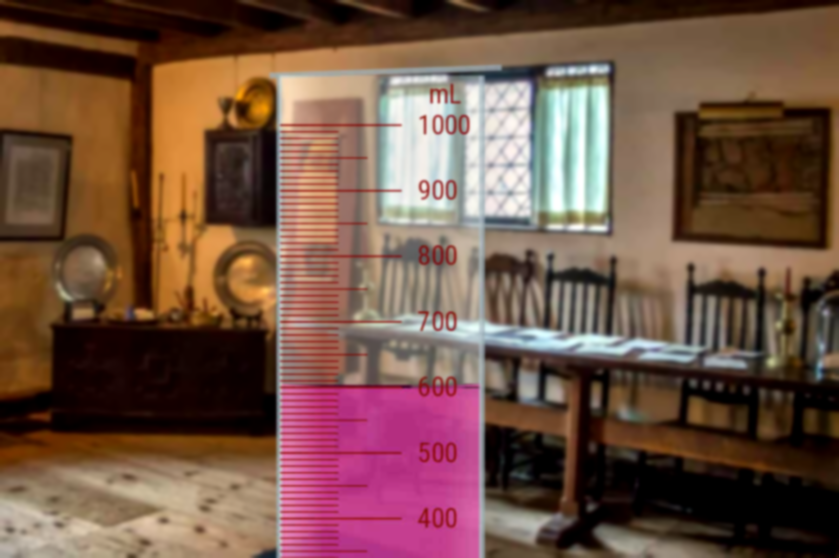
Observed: 600 mL
